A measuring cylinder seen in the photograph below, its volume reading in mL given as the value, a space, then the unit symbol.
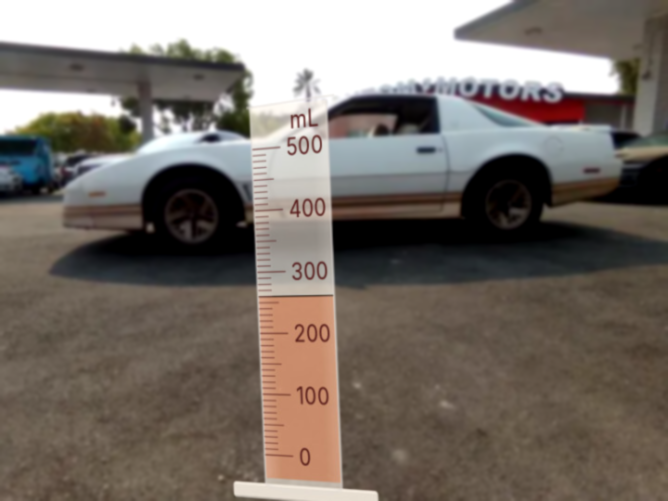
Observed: 260 mL
